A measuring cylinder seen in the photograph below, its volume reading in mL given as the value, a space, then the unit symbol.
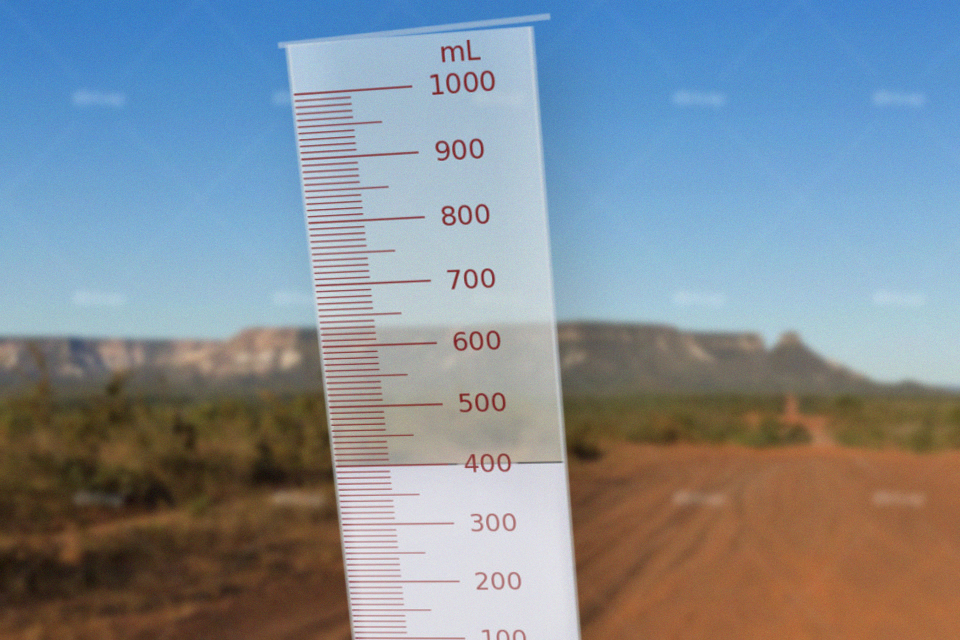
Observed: 400 mL
